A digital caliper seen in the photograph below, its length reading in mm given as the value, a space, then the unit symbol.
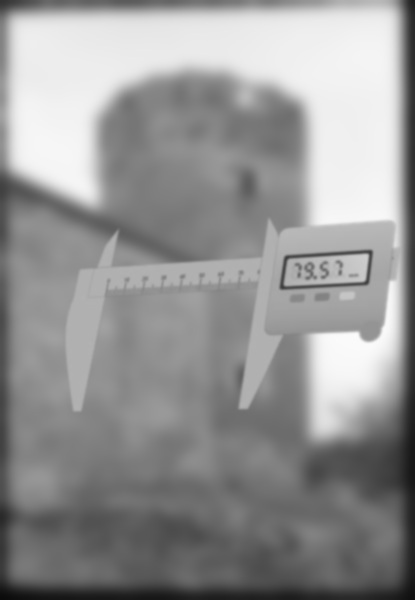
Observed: 79.57 mm
